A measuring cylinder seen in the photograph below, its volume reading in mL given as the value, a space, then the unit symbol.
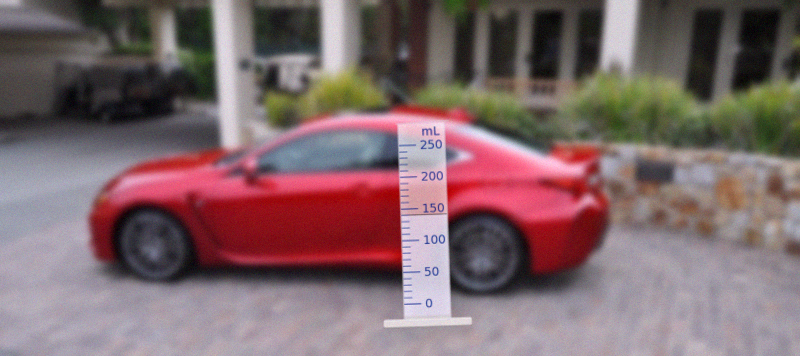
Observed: 140 mL
